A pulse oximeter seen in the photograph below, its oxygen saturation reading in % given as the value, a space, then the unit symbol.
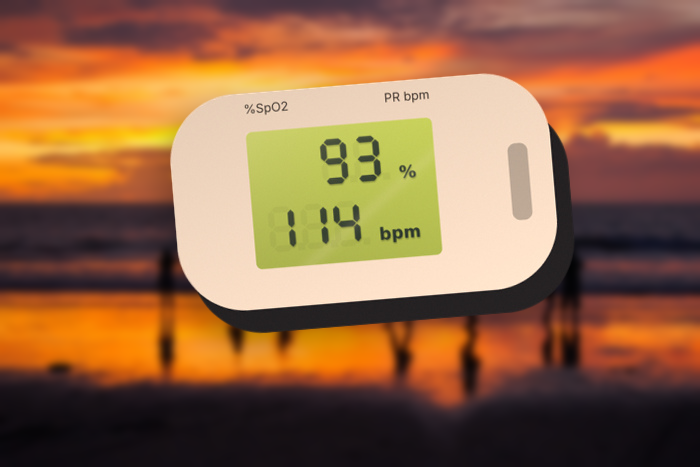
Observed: 93 %
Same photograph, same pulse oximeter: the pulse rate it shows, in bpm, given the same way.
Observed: 114 bpm
